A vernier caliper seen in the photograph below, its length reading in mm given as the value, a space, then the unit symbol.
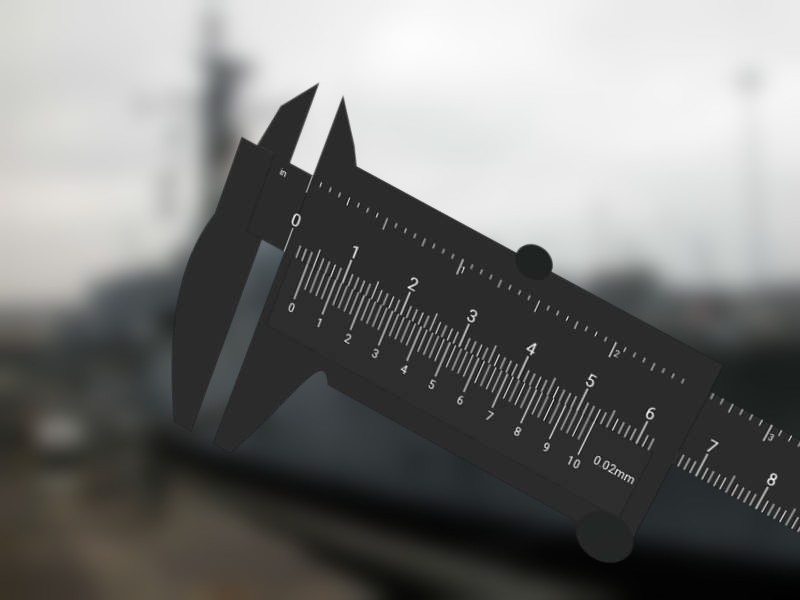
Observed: 4.0 mm
